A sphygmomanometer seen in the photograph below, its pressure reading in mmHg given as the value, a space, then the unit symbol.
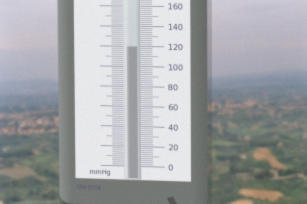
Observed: 120 mmHg
